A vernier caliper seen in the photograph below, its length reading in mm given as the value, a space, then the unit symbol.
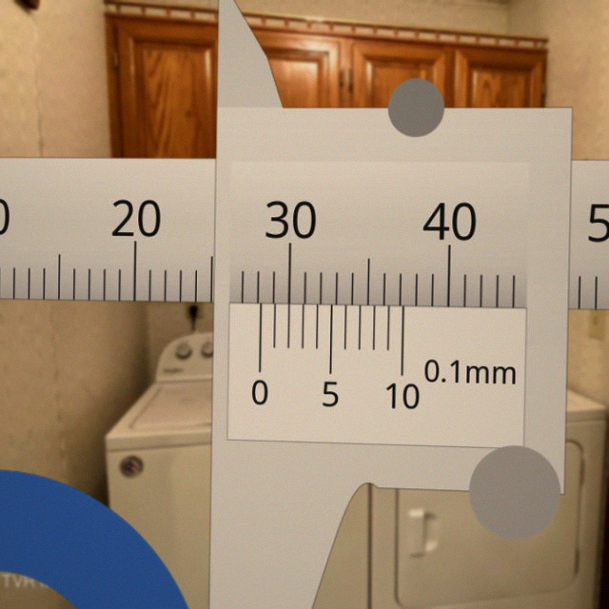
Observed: 28.2 mm
